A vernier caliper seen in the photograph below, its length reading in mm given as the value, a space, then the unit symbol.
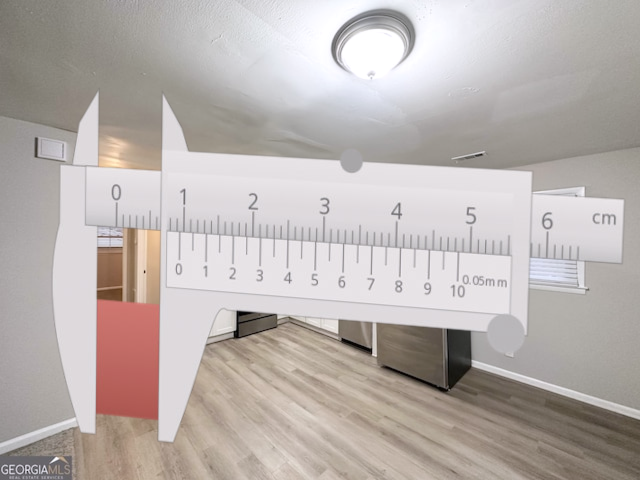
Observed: 9.4 mm
